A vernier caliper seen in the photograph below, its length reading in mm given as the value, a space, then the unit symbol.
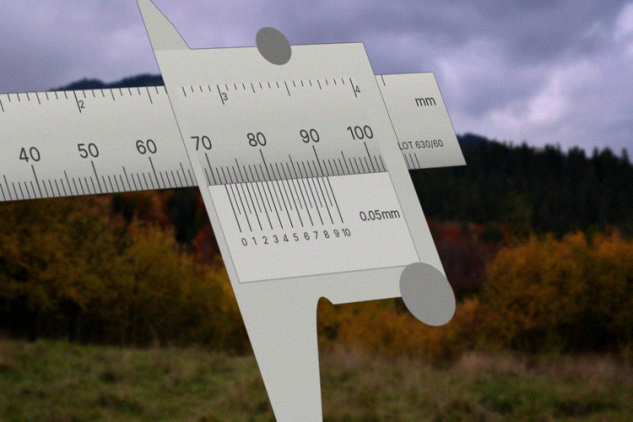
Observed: 71.6 mm
